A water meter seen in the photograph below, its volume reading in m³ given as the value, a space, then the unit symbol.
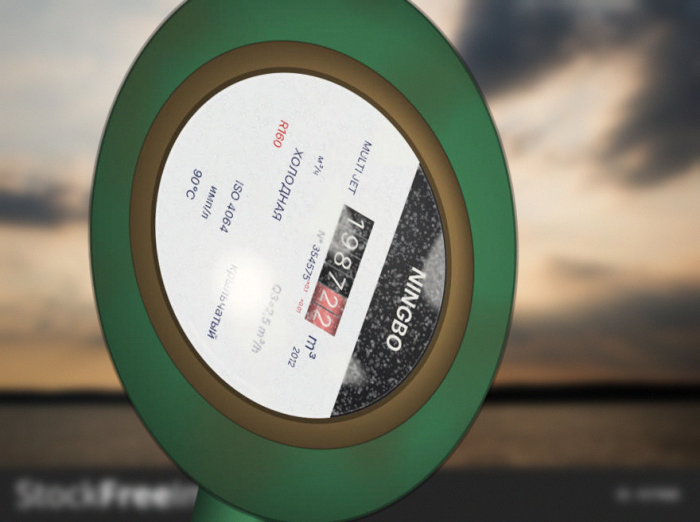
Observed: 1987.22 m³
